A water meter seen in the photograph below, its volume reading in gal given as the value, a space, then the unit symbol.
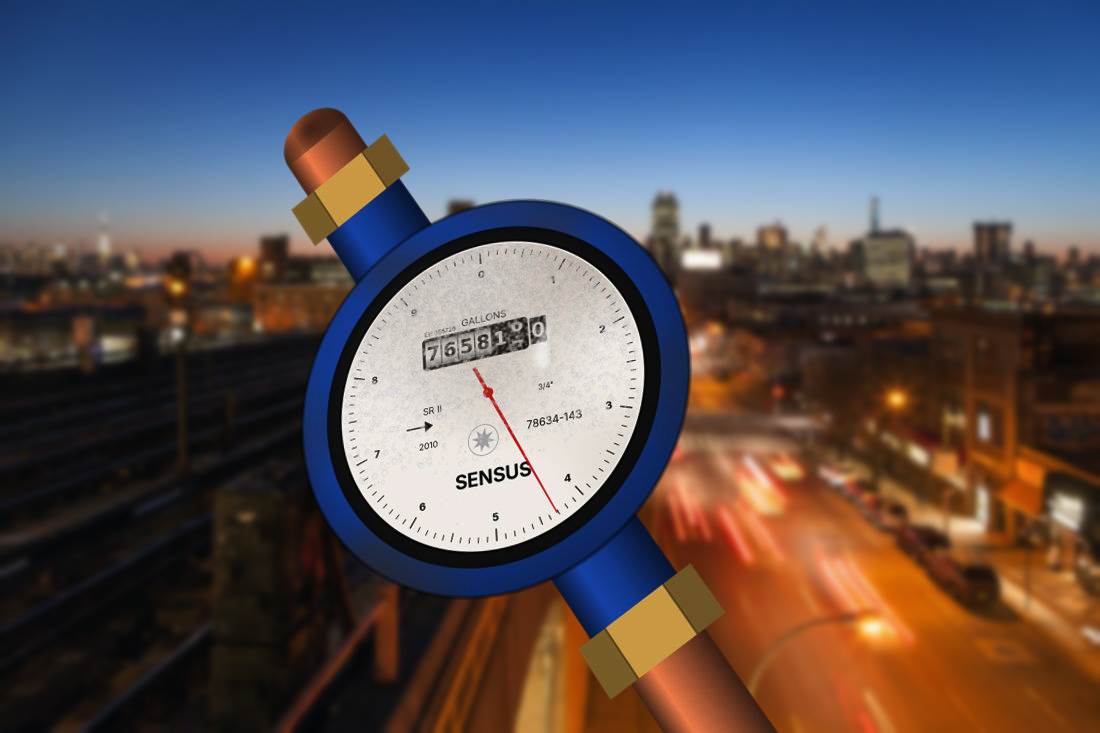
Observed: 7658164.3 gal
